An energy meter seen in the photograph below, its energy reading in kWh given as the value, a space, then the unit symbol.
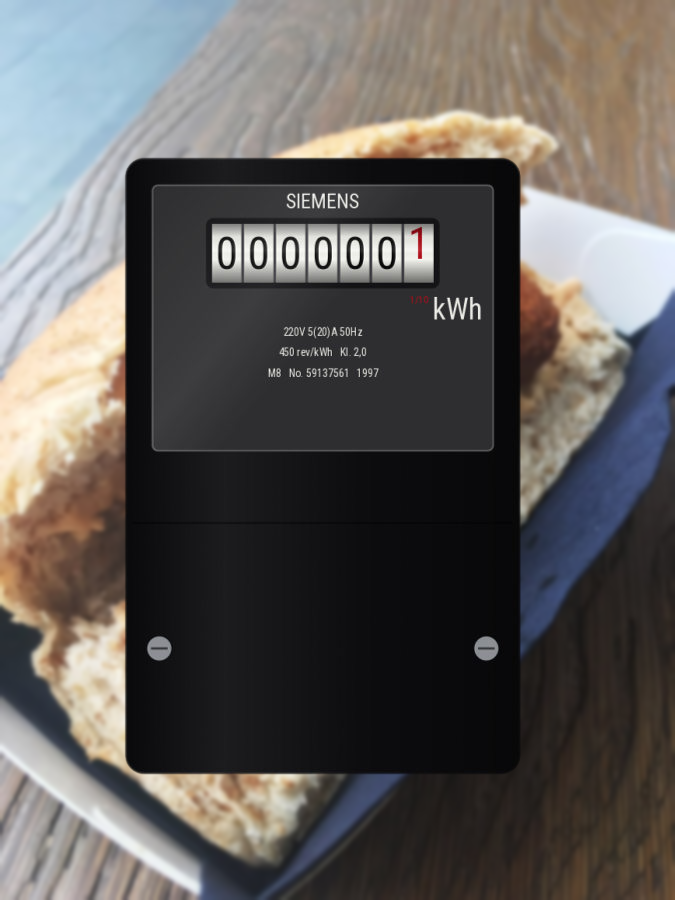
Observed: 0.1 kWh
